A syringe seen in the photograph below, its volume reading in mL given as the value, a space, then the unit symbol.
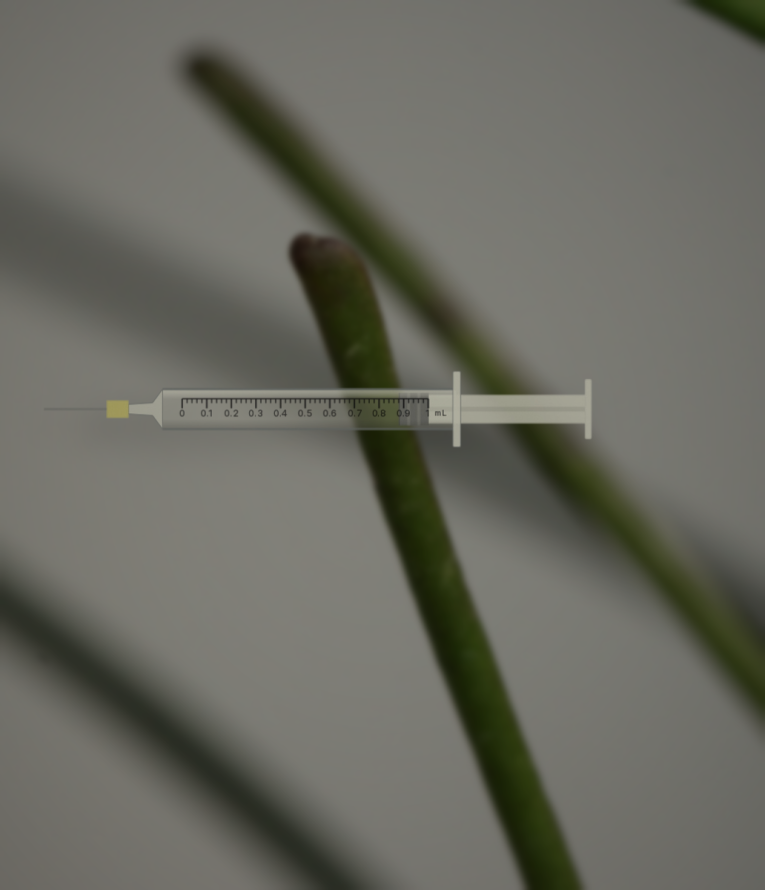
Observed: 0.88 mL
